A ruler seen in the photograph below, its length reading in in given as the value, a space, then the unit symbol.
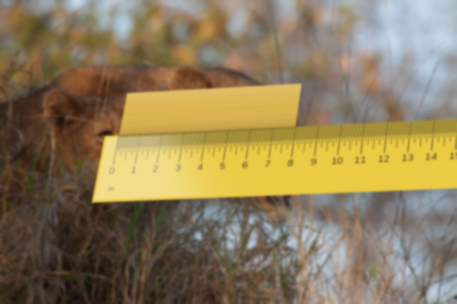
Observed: 8 in
